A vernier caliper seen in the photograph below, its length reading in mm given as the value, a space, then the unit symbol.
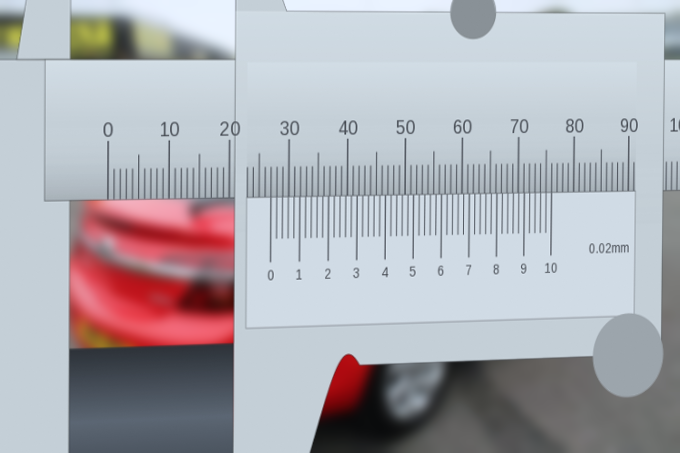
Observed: 27.0 mm
